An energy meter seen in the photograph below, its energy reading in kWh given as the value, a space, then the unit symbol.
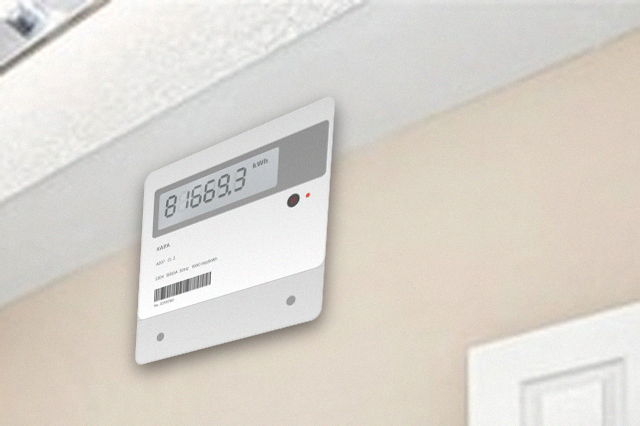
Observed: 81669.3 kWh
